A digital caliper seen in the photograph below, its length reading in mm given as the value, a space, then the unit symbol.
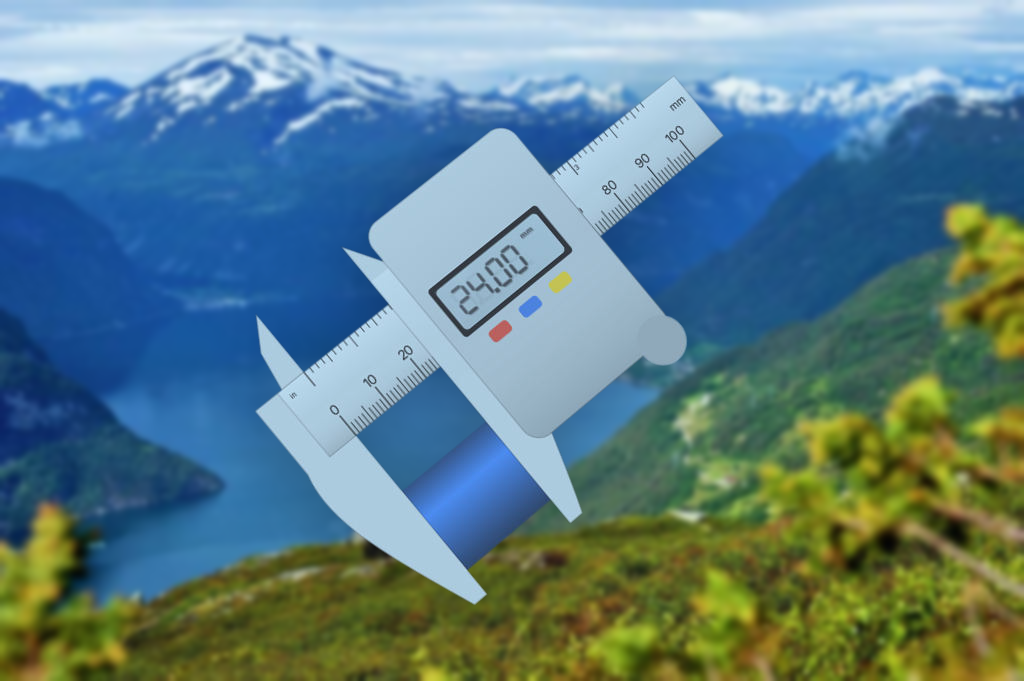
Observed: 24.00 mm
